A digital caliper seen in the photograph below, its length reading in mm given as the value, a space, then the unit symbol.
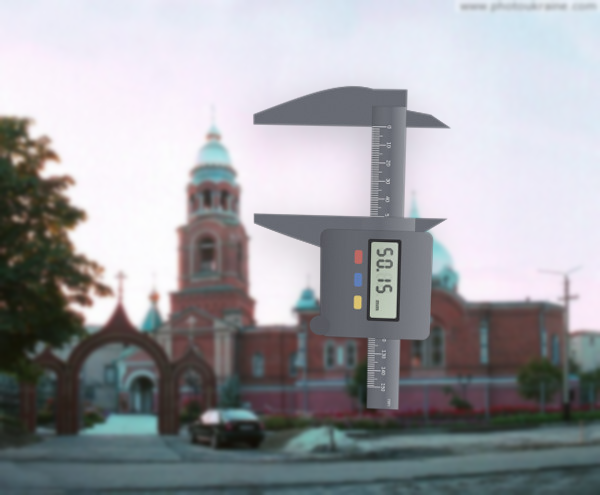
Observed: 50.15 mm
